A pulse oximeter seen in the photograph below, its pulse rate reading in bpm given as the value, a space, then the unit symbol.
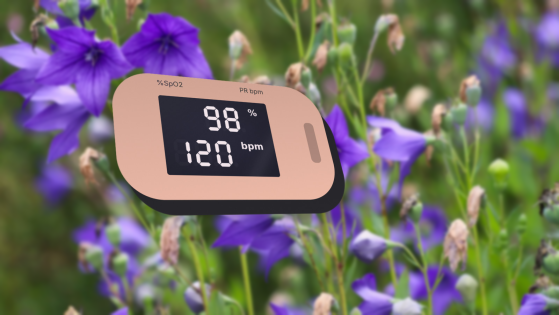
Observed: 120 bpm
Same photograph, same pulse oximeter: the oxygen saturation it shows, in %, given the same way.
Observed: 98 %
